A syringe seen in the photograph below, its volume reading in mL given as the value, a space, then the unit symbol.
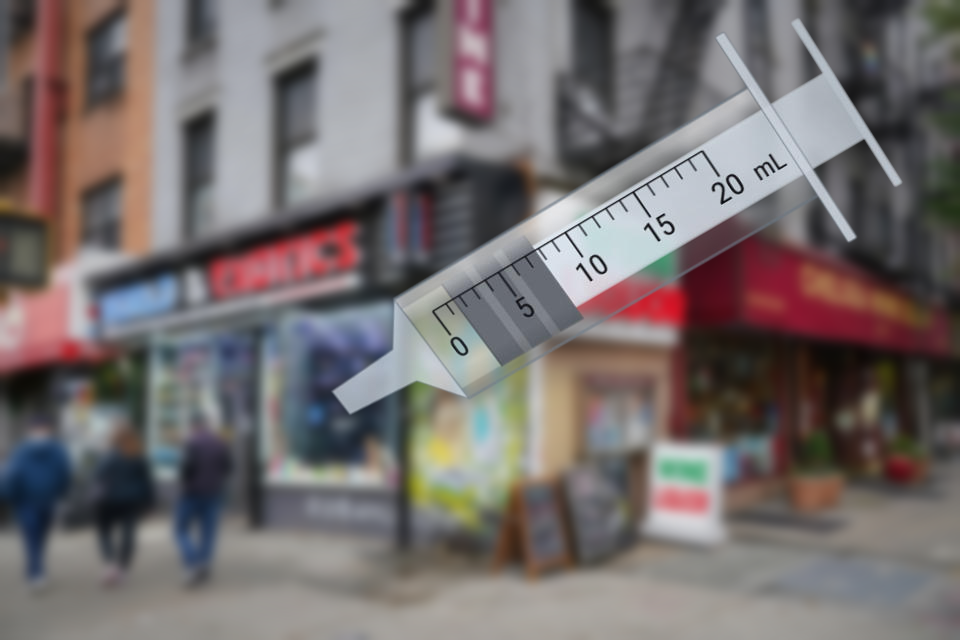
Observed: 1.5 mL
